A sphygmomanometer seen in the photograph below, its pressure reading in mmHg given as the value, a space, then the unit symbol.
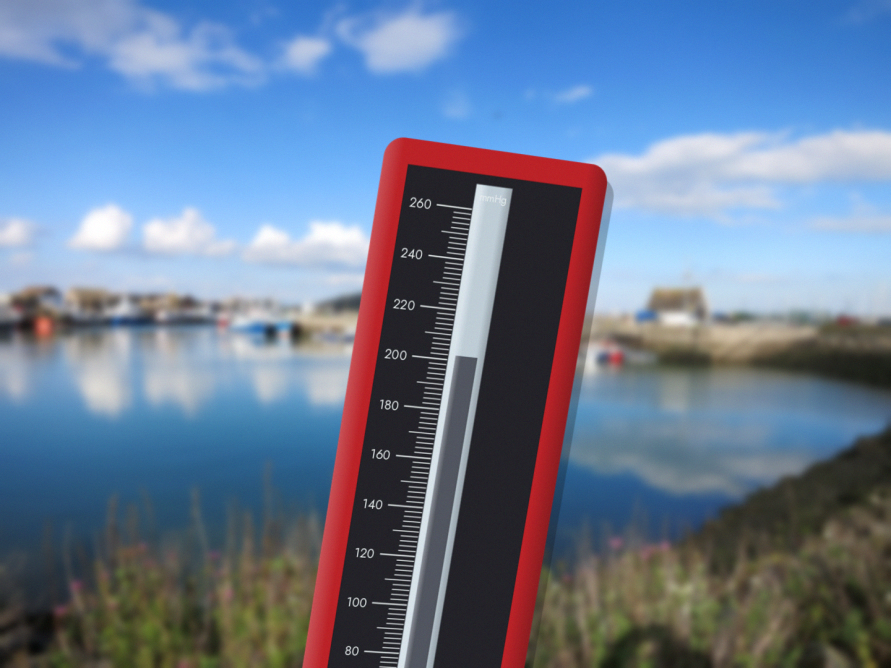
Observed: 202 mmHg
